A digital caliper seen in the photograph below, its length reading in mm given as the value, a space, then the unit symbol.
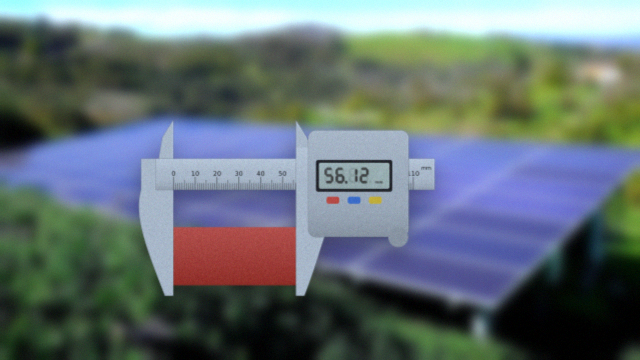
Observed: 56.12 mm
